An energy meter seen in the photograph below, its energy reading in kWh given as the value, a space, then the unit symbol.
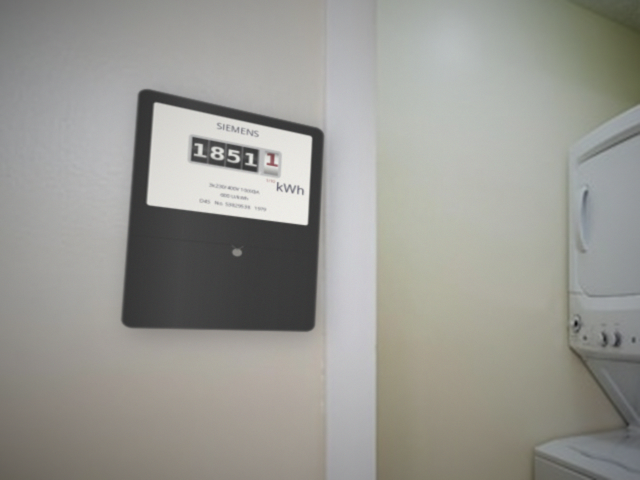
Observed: 1851.1 kWh
